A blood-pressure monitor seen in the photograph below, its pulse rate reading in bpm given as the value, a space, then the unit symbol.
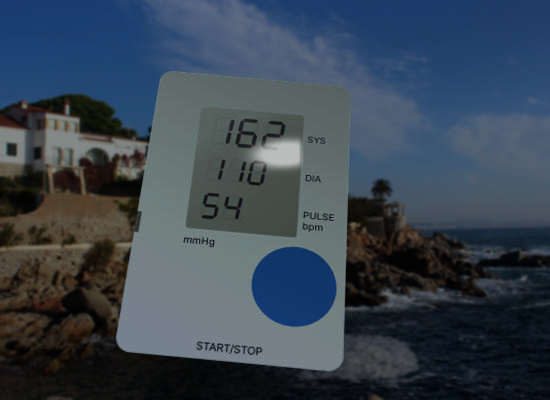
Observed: 54 bpm
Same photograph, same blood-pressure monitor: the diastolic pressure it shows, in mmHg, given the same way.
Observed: 110 mmHg
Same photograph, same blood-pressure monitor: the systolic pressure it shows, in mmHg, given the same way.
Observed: 162 mmHg
